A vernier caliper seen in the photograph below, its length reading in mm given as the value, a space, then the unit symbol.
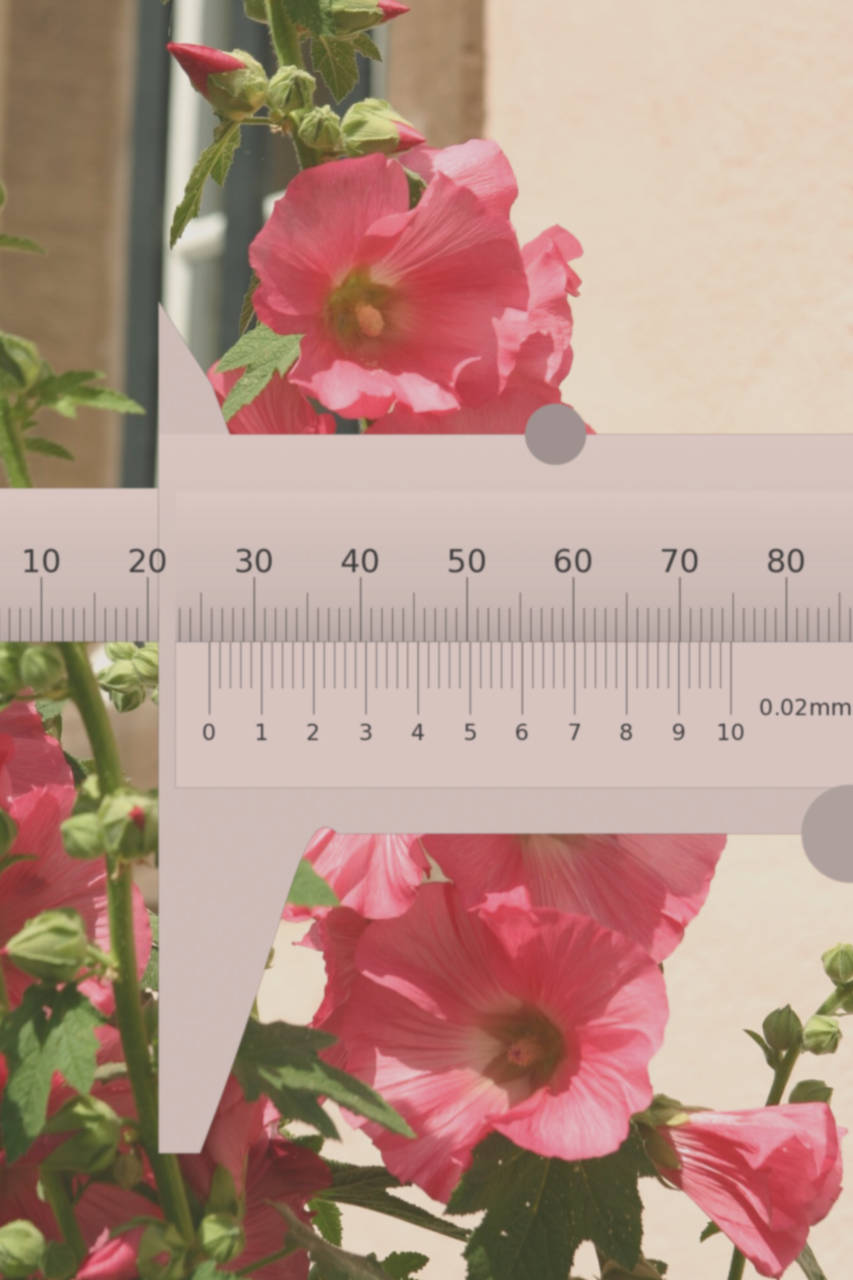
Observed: 25.8 mm
